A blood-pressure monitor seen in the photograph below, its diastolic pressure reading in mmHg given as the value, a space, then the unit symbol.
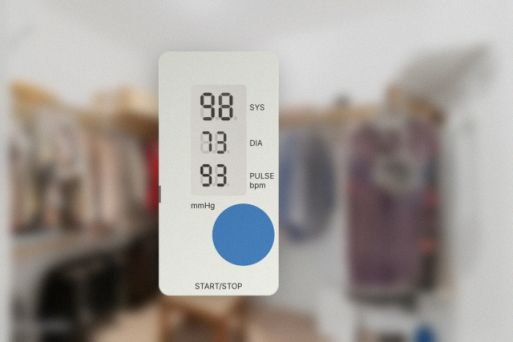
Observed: 73 mmHg
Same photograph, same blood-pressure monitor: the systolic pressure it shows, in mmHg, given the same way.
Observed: 98 mmHg
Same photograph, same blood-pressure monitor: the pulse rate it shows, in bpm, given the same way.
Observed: 93 bpm
